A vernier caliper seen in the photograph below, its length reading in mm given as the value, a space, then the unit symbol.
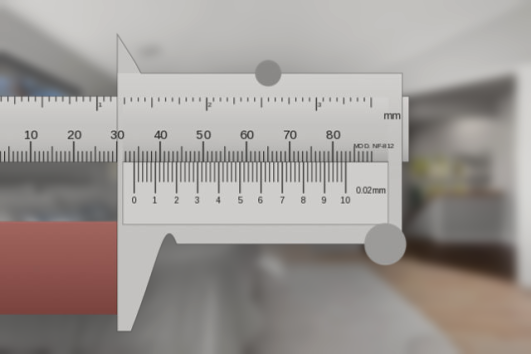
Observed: 34.0 mm
